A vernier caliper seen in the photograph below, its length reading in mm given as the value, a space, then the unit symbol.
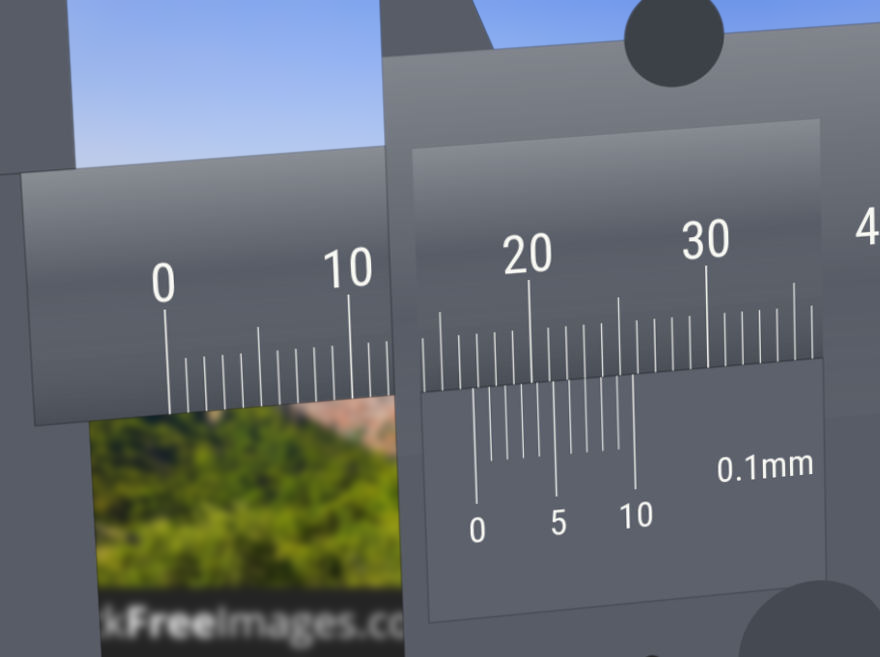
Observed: 16.7 mm
